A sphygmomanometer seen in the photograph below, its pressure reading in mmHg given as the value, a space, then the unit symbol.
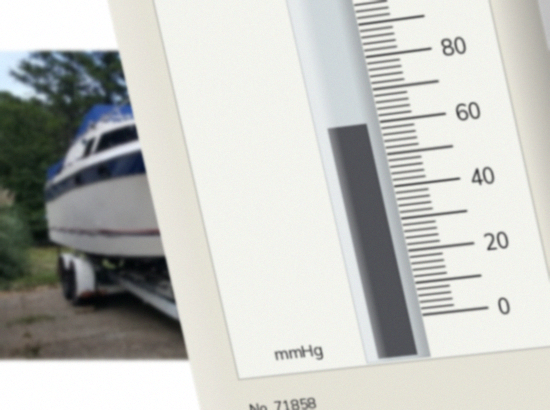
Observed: 60 mmHg
